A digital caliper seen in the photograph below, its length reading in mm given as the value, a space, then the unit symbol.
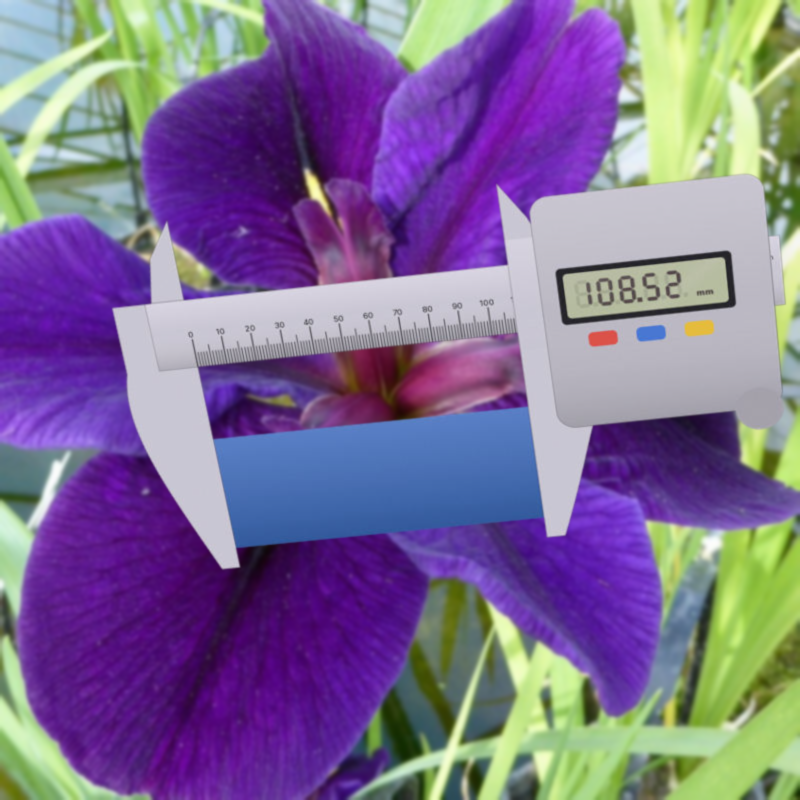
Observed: 108.52 mm
